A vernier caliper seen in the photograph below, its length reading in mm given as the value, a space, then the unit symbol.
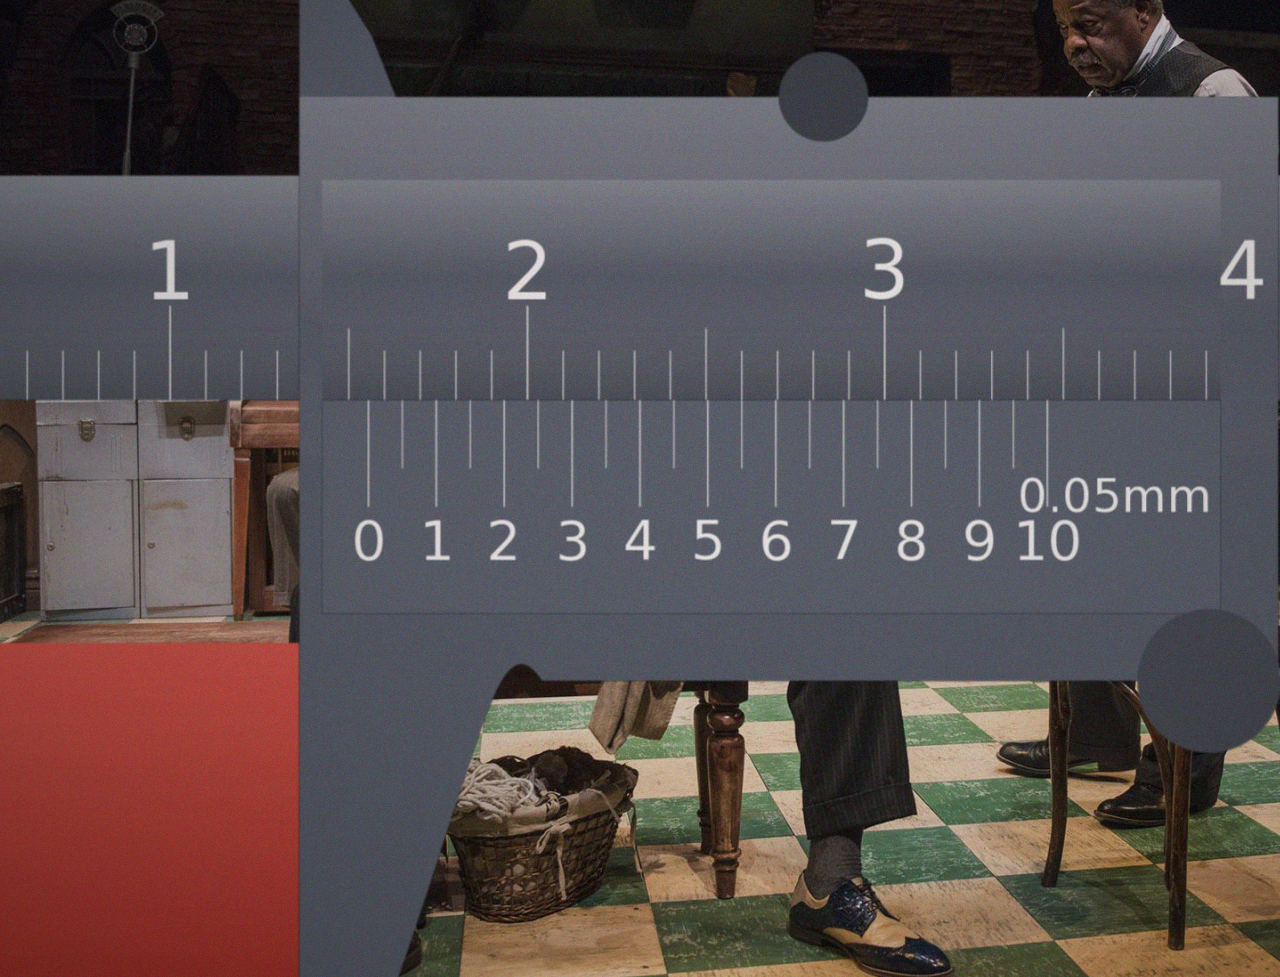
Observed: 15.55 mm
